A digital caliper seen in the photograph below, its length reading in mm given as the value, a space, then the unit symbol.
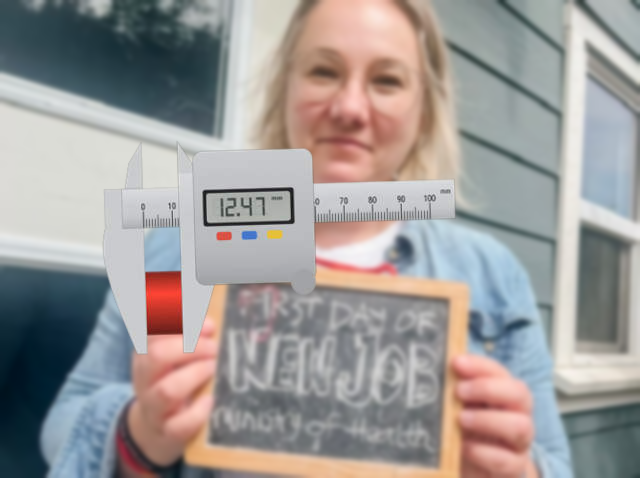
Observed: 12.47 mm
